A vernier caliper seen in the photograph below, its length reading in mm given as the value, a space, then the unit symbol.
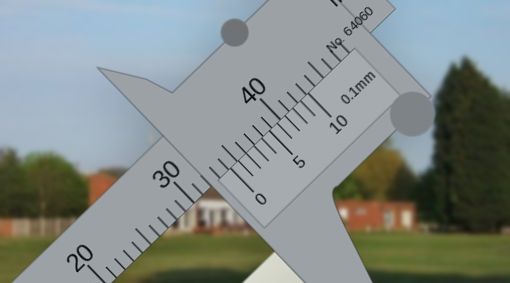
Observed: 34.2 mm
